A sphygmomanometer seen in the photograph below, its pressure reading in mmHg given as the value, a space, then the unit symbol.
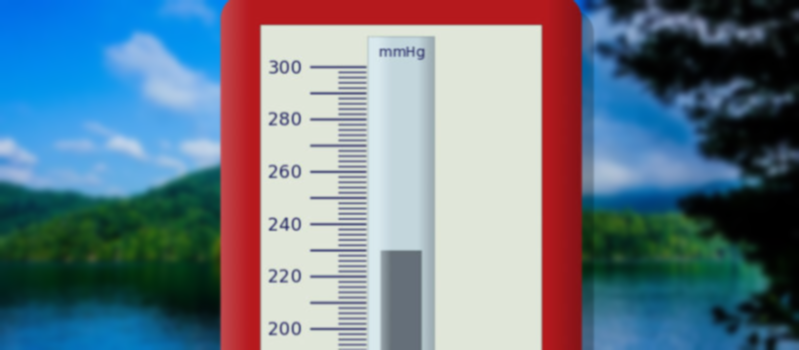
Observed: 230 mmHg
